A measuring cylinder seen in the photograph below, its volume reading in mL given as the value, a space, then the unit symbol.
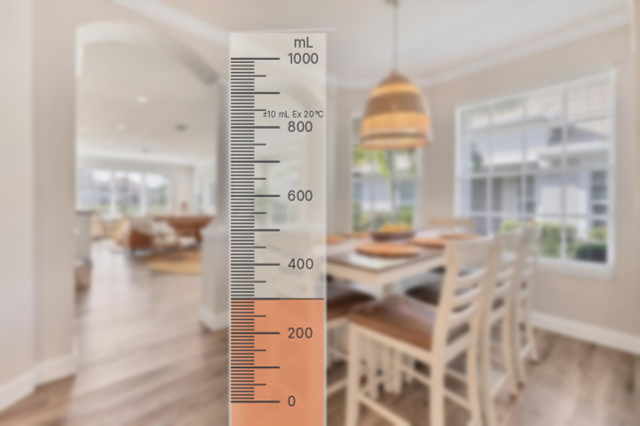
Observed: 300 mL
